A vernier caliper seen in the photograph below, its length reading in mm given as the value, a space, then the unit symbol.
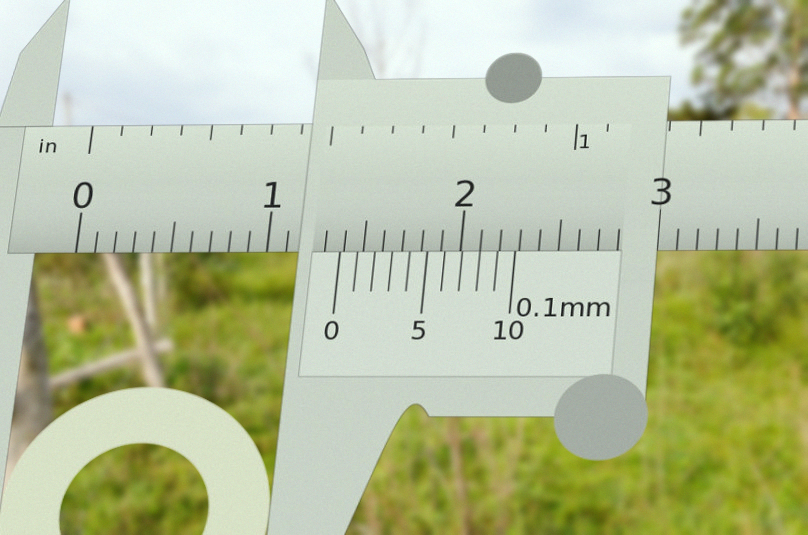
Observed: 13.8 mm
